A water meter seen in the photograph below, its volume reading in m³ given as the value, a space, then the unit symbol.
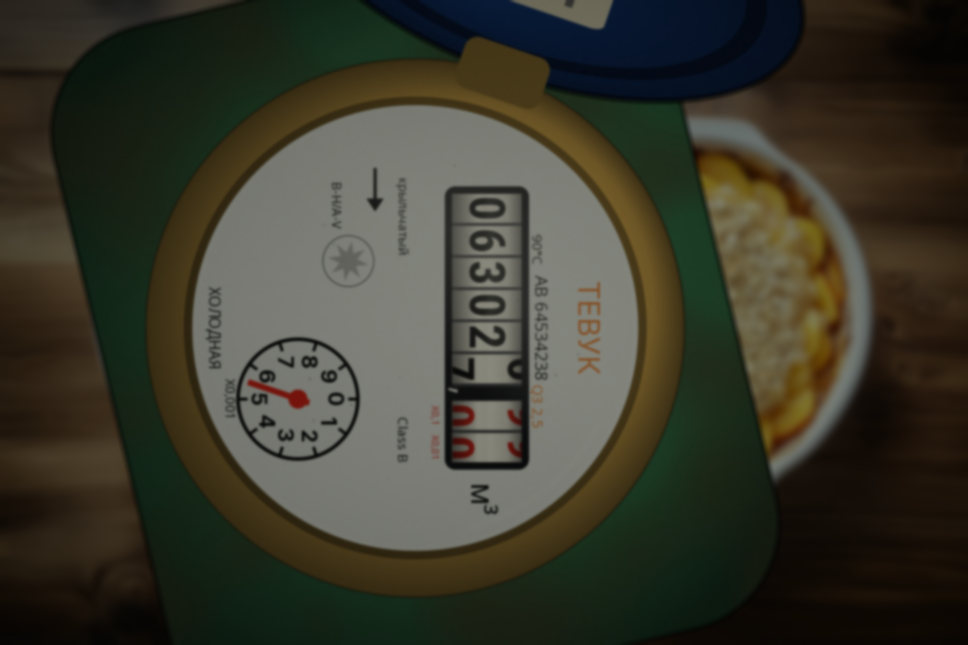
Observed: 63026.995 m³
